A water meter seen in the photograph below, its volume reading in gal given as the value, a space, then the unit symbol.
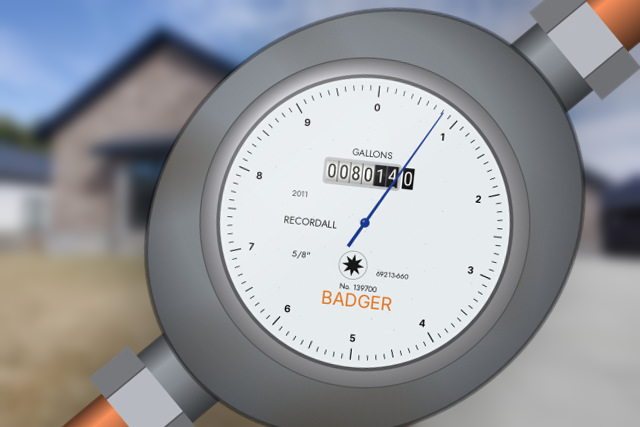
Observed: 80140.8 gal
